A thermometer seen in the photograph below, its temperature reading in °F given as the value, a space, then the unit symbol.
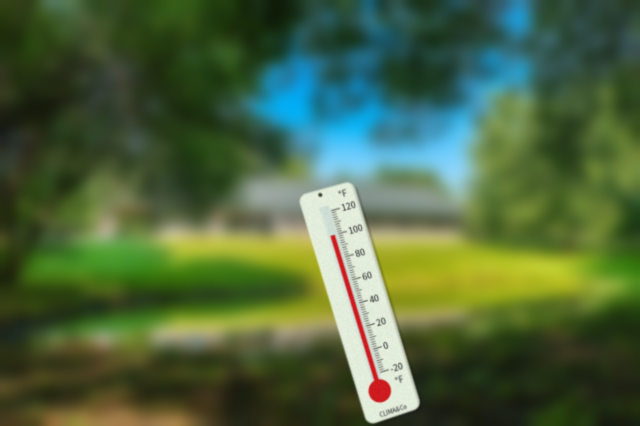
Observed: 100 °F
